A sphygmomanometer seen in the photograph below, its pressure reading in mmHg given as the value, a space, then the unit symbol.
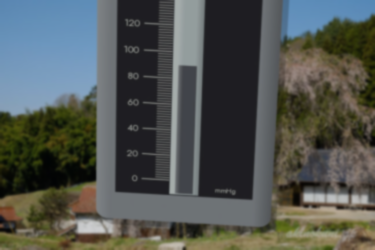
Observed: 90 mmHg
